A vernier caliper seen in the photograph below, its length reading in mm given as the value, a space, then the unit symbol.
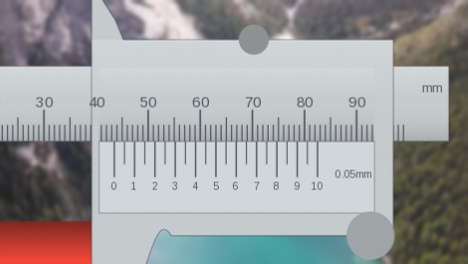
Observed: 43.5 mm
